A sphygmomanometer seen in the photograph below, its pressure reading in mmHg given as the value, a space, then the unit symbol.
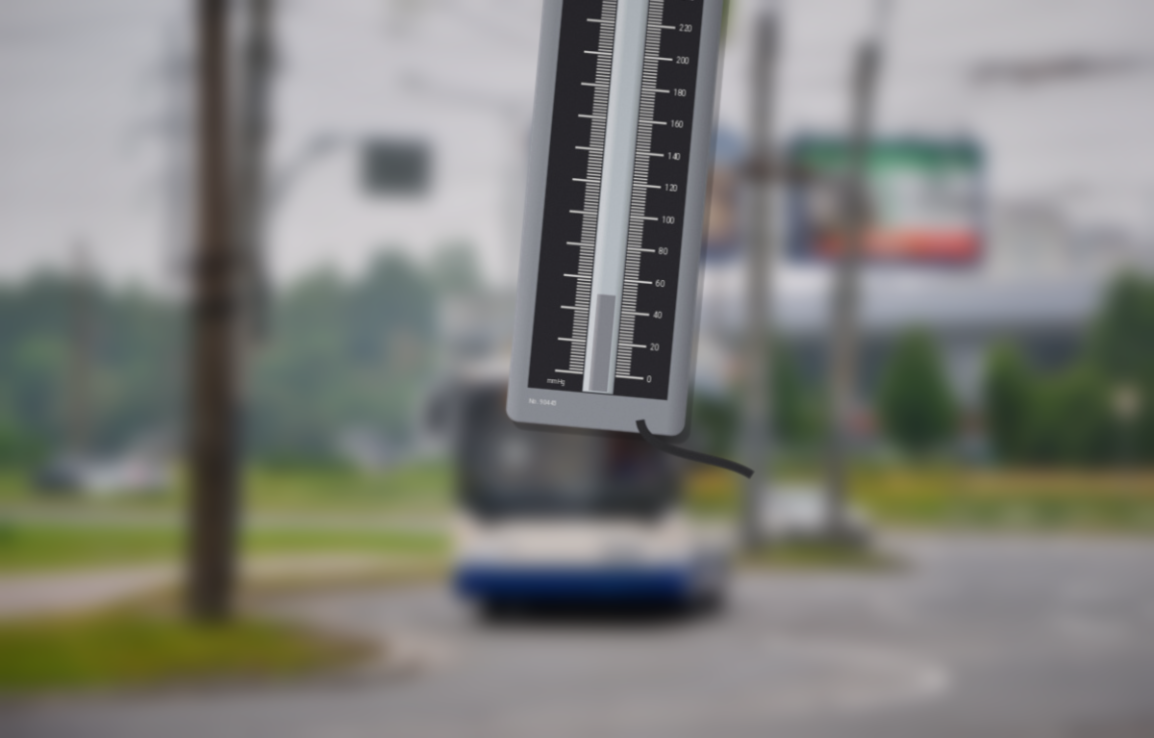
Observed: 50 mmHg
